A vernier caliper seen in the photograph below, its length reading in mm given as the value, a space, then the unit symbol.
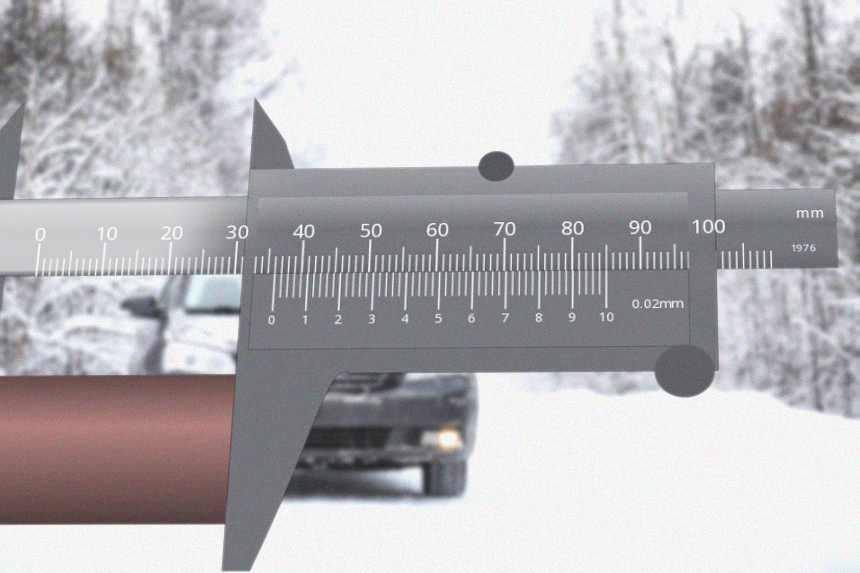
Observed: 36.0 mm
